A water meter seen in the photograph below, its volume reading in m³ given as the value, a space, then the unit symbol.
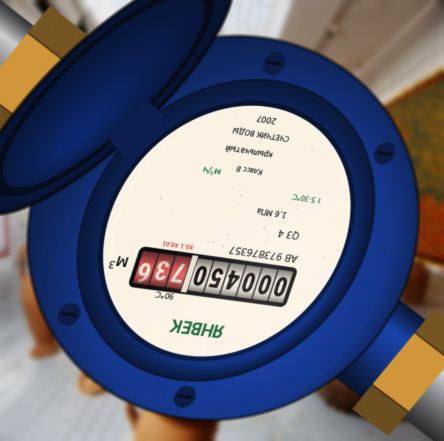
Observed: 450.736 m³
